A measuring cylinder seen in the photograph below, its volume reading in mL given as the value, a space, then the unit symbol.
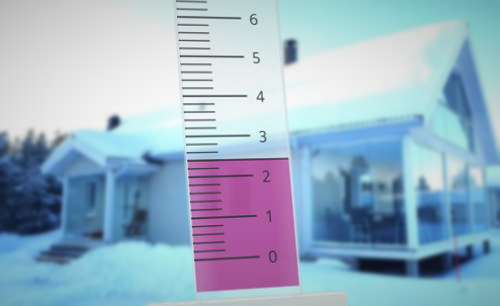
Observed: 2.4 mL
